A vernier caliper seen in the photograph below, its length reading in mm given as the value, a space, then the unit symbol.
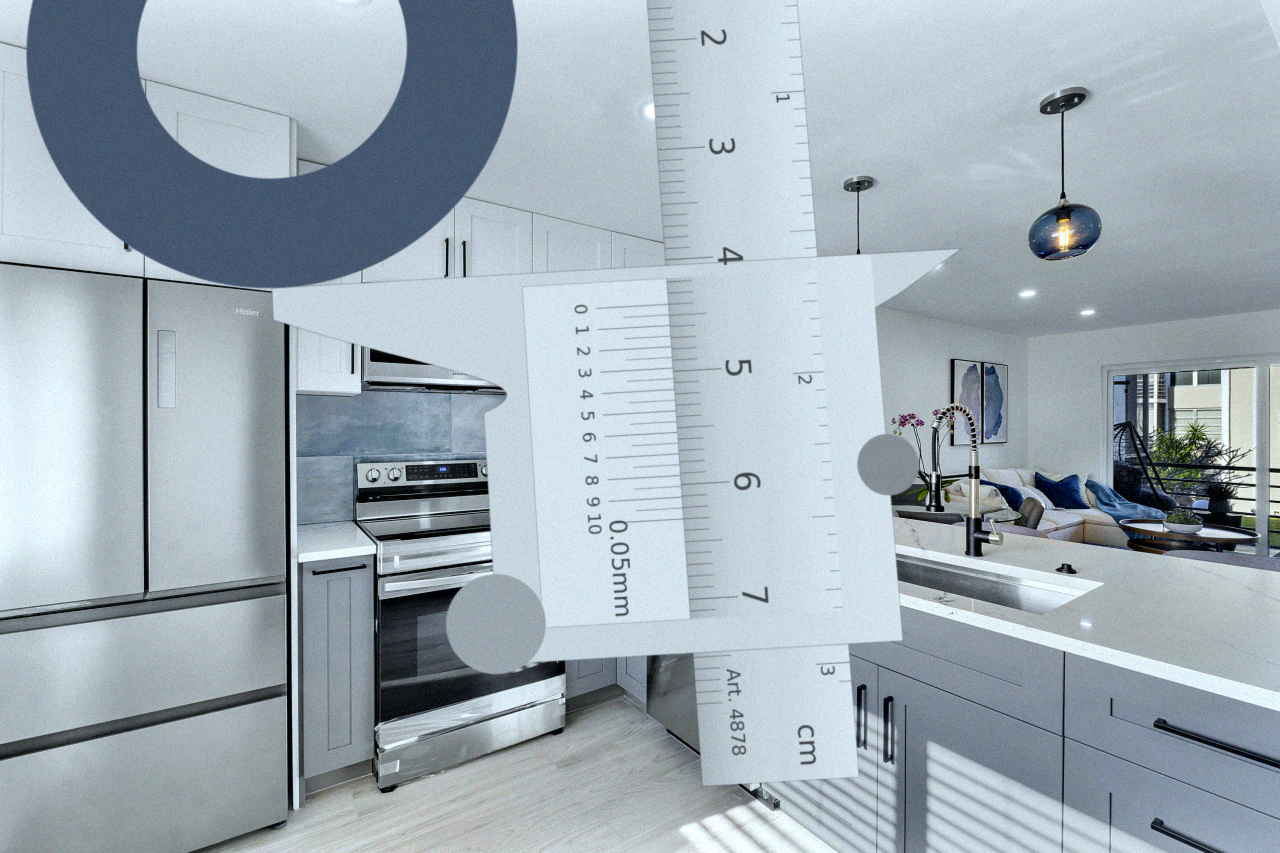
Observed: 44.0 mm
